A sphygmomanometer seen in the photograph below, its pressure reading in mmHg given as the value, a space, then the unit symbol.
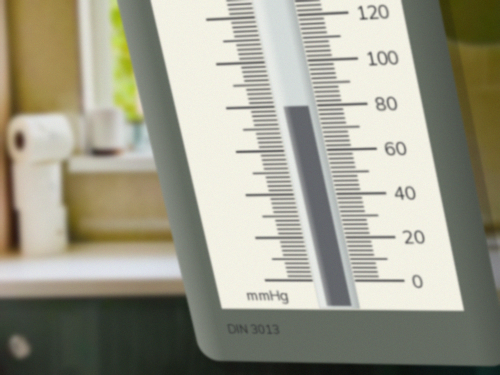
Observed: 80 mmHg
